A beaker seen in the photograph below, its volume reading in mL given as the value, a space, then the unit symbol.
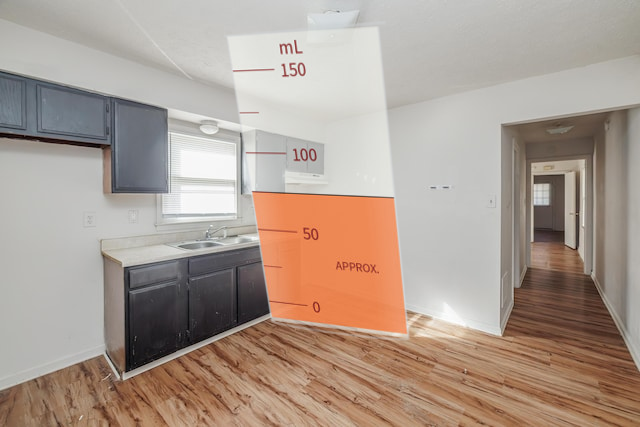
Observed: 75 mL
